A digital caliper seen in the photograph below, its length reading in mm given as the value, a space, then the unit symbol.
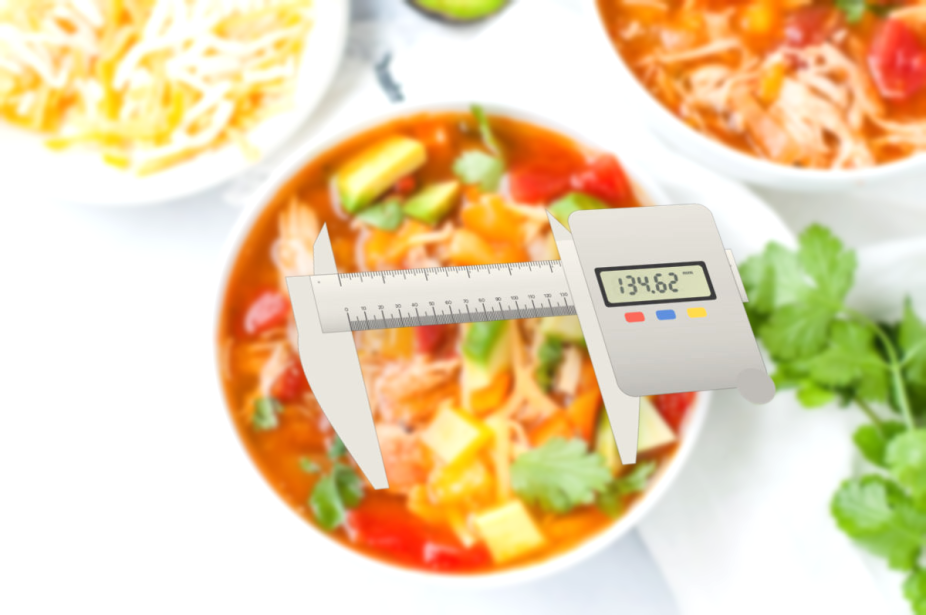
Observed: 134.62 mm
